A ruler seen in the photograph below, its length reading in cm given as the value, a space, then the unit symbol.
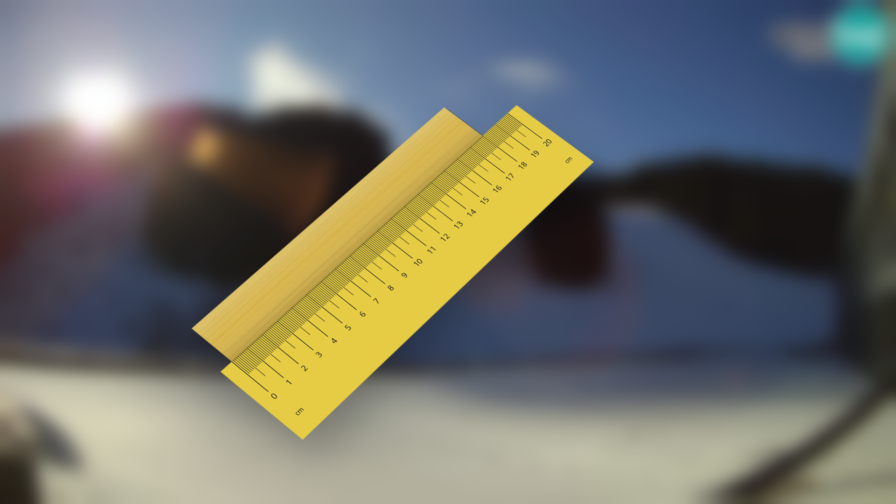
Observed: 18 cm
